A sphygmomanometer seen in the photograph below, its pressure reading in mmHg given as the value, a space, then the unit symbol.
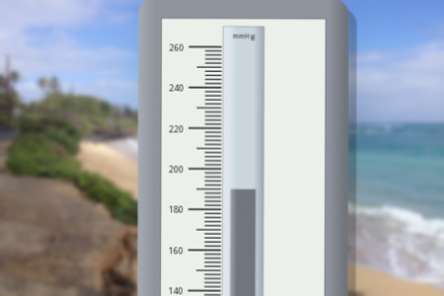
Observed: 190 mmHg
